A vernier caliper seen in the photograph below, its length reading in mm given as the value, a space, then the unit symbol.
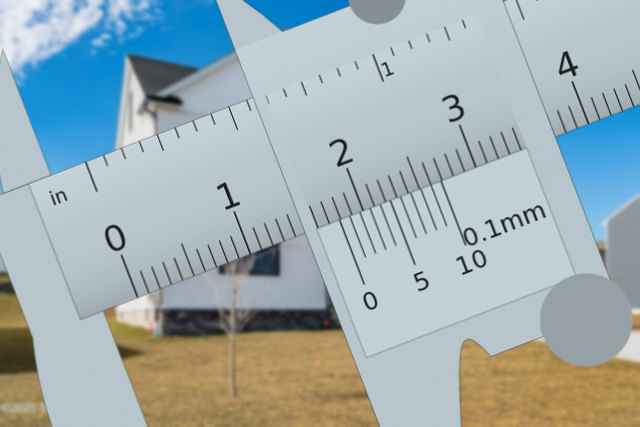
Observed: 17.9 mm
